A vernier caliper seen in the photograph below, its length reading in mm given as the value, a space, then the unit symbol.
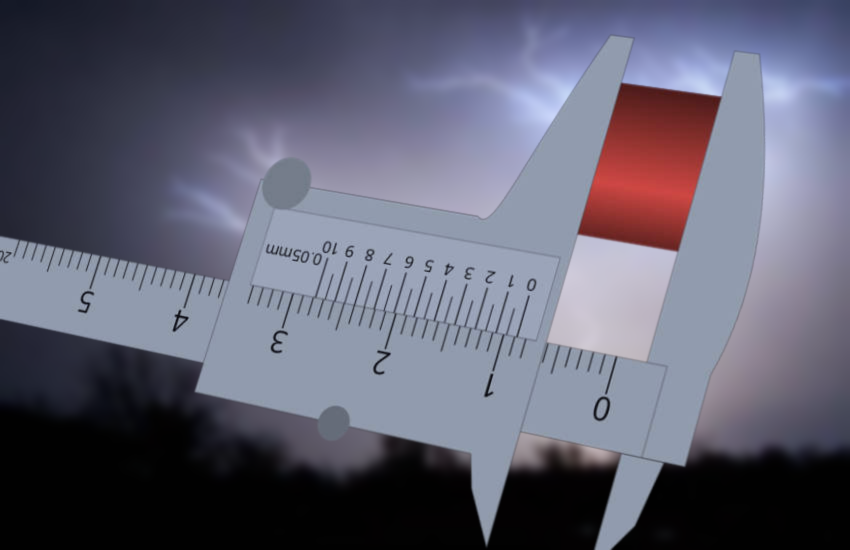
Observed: 8.8 mm
